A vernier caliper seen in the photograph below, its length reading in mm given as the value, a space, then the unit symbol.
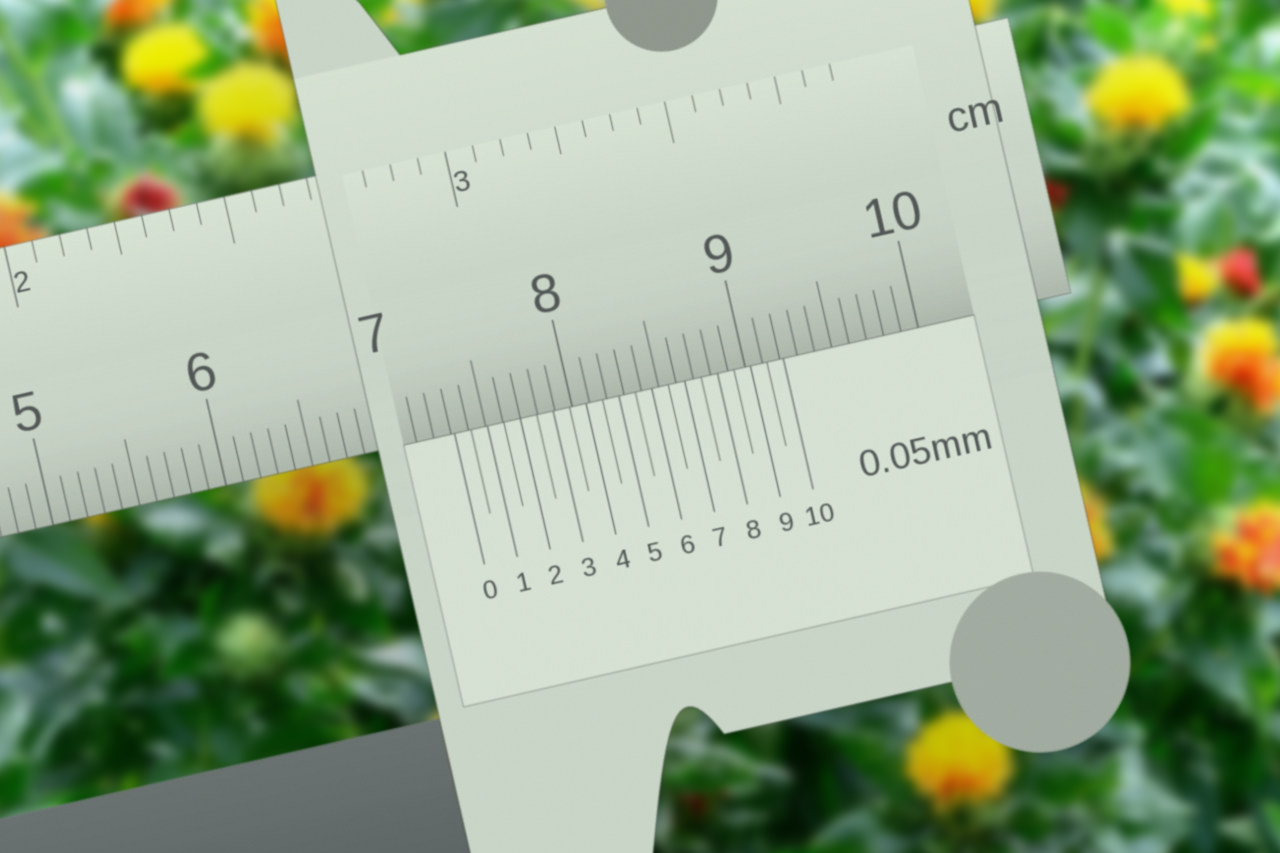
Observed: 73.2 mm
